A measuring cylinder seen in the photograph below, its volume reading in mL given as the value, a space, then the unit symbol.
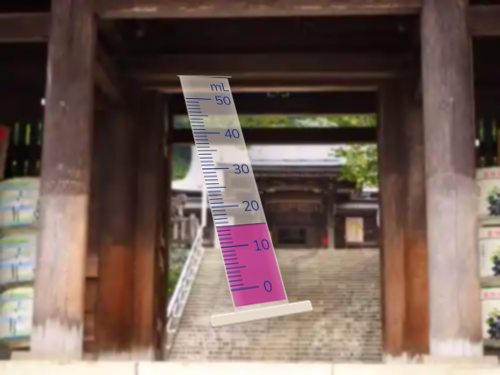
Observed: 15 mL
